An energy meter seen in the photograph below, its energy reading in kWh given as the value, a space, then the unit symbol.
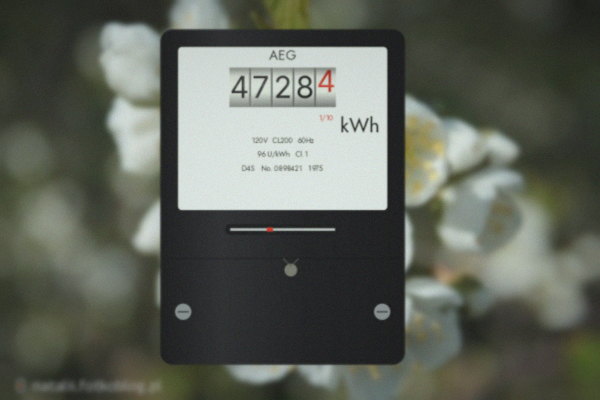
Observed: 4728.4 kWh
